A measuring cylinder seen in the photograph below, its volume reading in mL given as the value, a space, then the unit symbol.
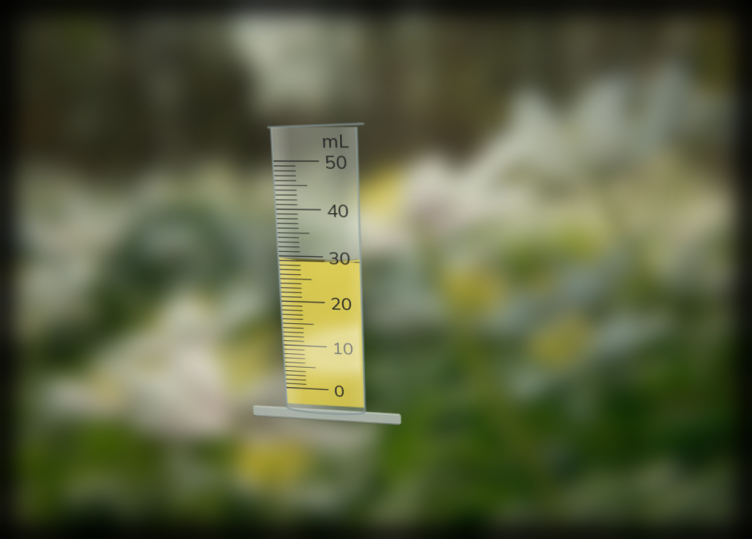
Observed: 29 mL
